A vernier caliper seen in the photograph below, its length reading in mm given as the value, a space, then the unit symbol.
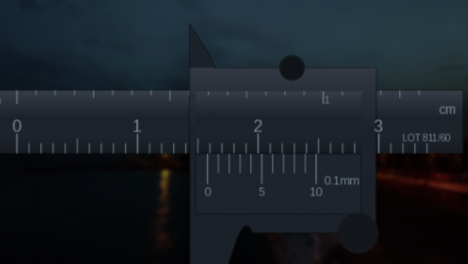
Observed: 15.8 mm
